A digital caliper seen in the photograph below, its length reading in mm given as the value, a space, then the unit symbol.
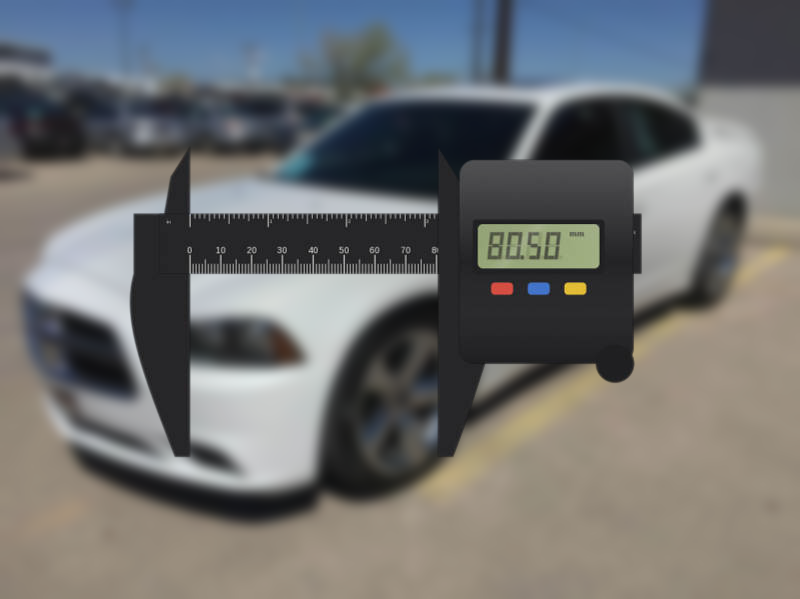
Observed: 80.50 mm
